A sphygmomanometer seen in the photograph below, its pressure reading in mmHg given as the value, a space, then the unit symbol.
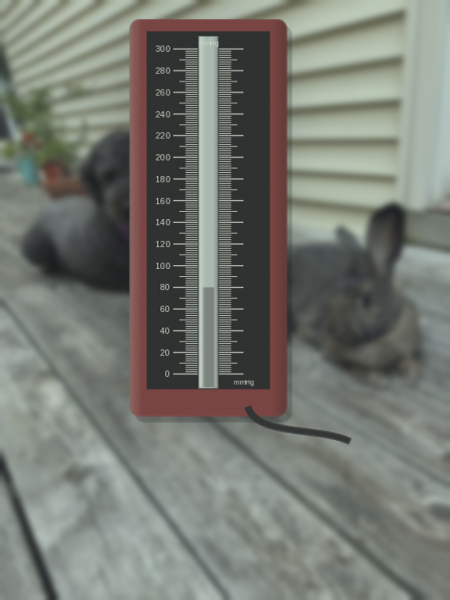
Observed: 80 mmHg
